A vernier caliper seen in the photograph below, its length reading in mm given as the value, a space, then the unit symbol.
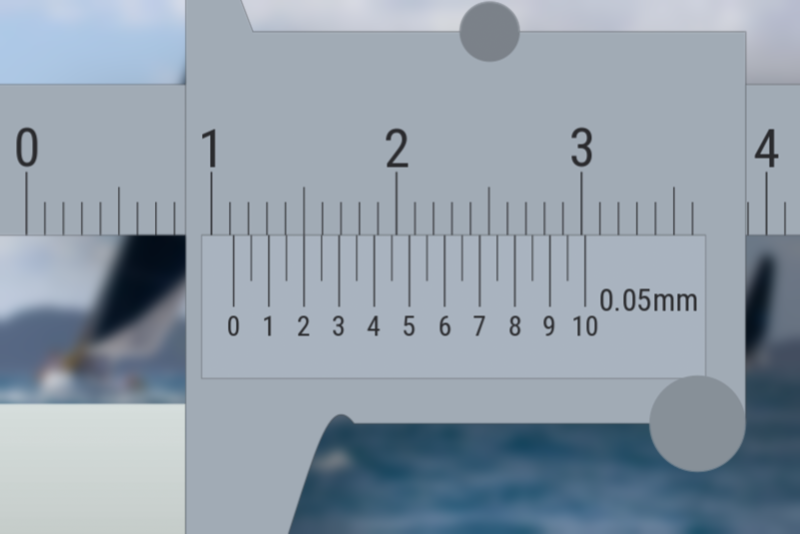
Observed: 11.2 mm
